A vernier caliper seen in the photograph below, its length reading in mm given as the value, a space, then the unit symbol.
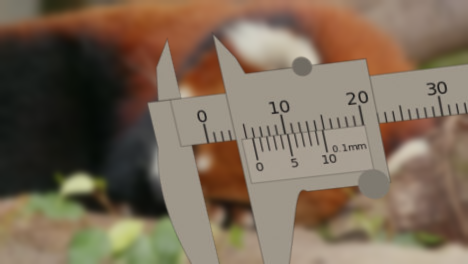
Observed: 5.8 mm
